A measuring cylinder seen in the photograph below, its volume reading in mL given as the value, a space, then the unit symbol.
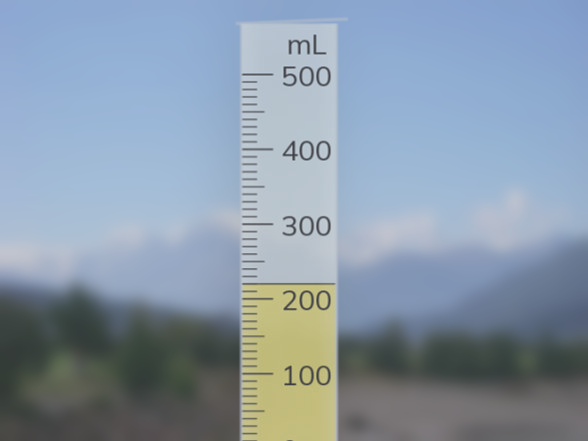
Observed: 220 mL
